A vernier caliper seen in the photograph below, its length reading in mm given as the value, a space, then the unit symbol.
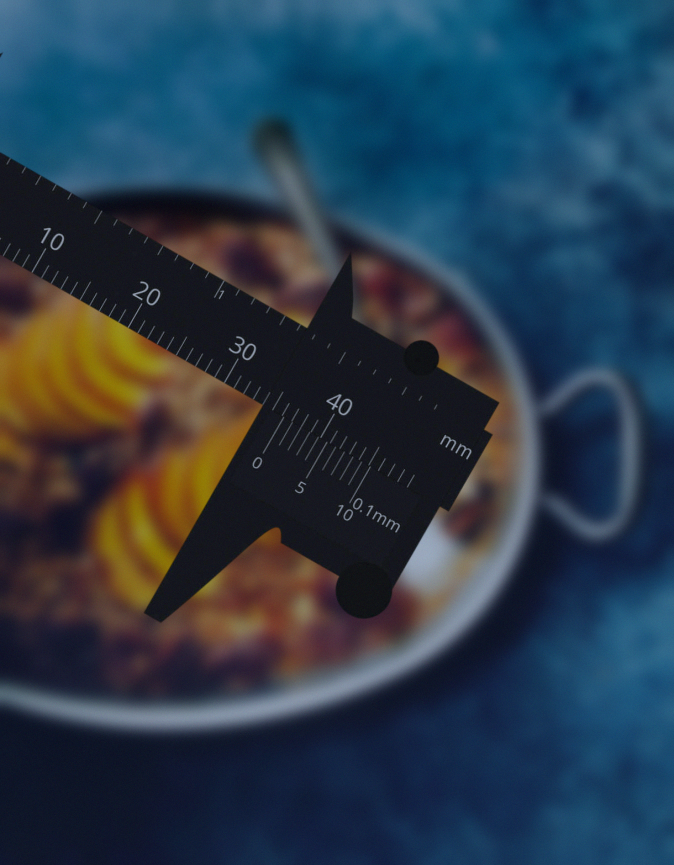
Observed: 36.2 mm
